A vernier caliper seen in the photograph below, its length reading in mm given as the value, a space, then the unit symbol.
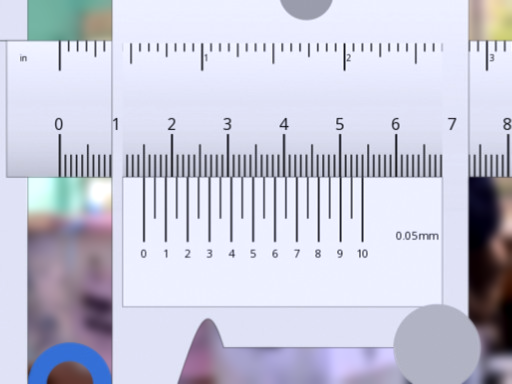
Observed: 15.0 mm
